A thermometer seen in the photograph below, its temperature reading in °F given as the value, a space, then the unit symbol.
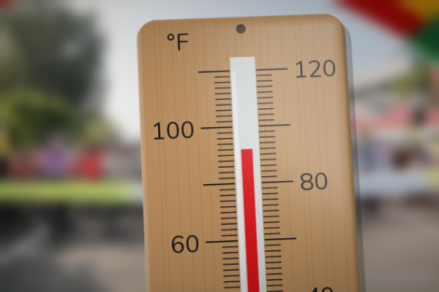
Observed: 92 °F
